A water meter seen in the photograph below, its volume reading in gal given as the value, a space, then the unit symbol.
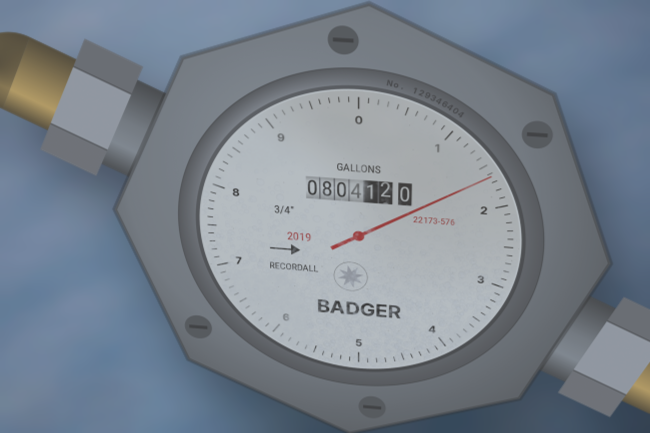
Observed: 804121.6 gal
